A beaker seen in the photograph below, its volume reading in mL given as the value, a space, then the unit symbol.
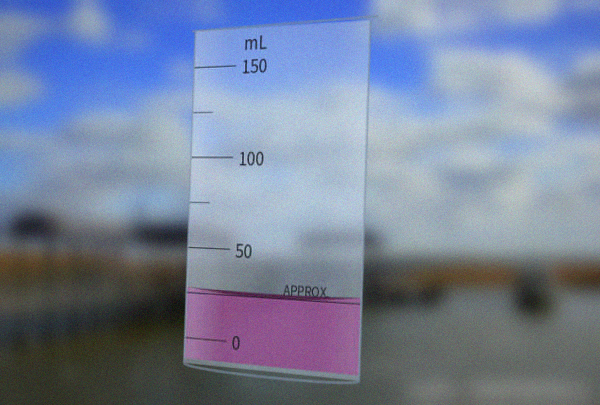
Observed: 25 mL
